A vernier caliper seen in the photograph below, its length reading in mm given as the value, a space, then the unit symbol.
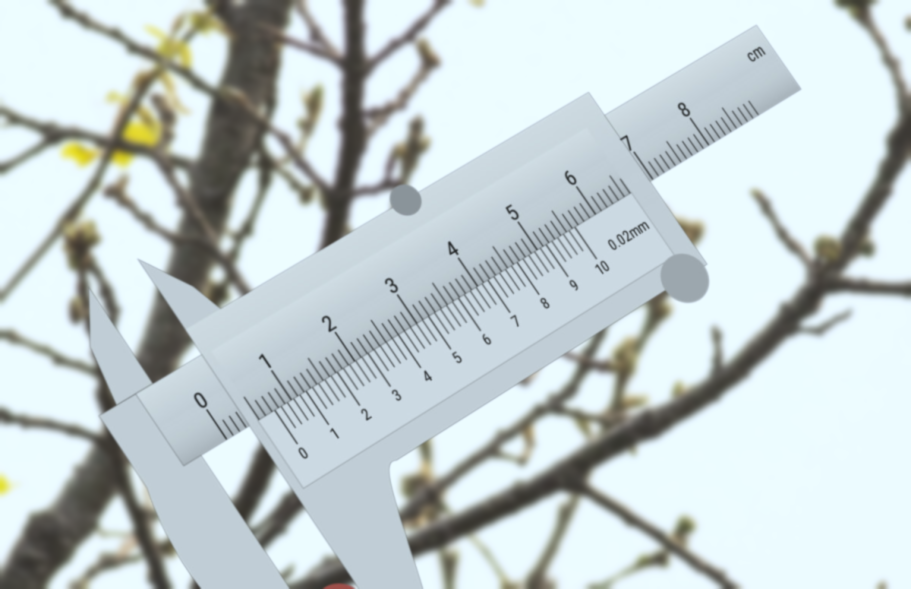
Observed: 7.4 mm
